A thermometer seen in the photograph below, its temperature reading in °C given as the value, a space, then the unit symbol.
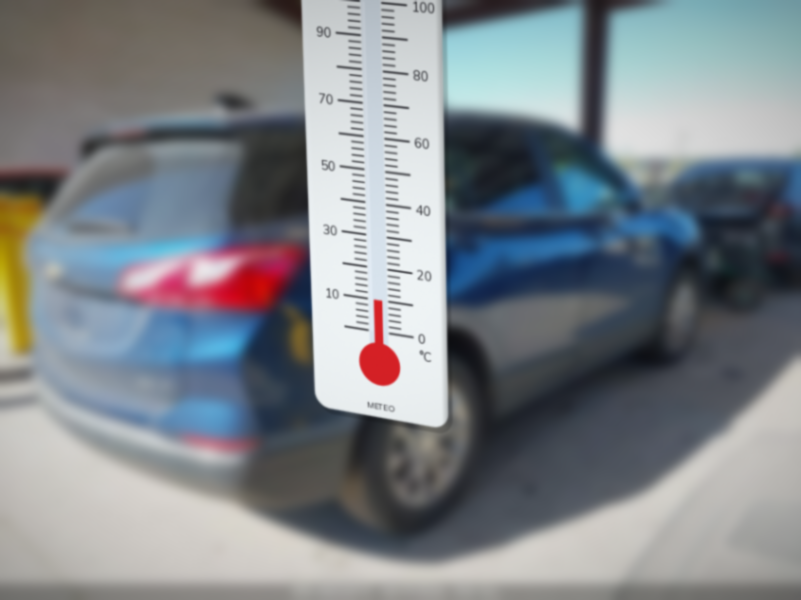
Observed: 10 °C
